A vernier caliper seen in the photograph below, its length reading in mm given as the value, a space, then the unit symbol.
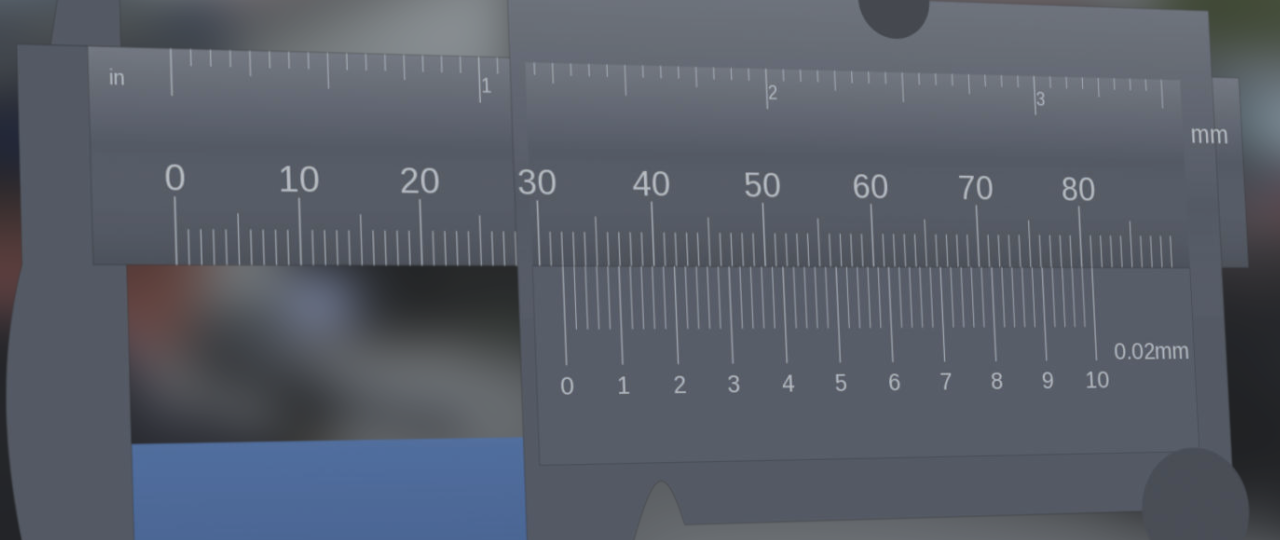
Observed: 32.0 mm
